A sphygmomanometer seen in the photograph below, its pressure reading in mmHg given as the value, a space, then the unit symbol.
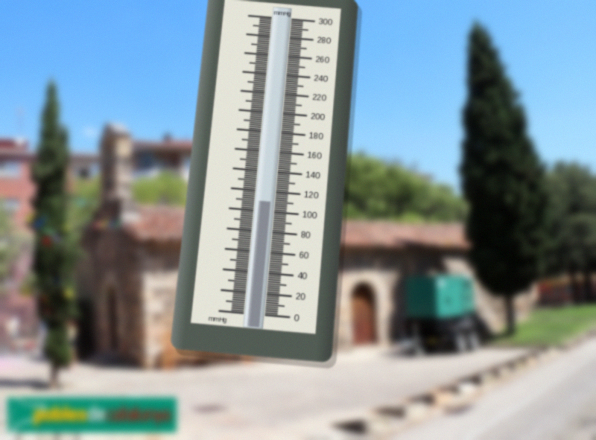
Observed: 110 mmHg
